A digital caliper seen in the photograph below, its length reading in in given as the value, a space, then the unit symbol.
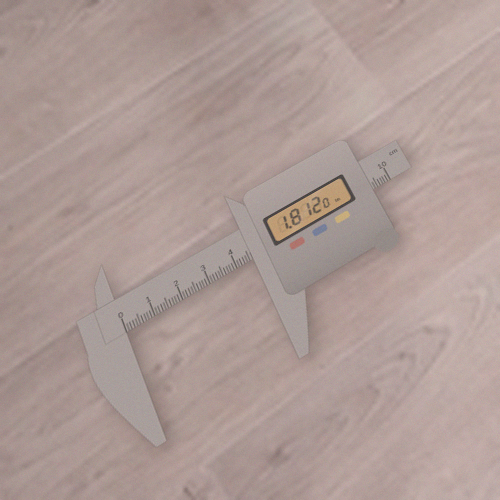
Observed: 1.8120 in
